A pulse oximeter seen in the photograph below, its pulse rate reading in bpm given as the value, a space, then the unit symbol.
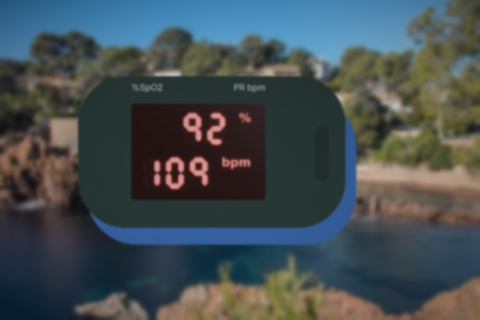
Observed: 109 bpm
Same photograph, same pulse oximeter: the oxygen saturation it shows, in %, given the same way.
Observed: 92 %
